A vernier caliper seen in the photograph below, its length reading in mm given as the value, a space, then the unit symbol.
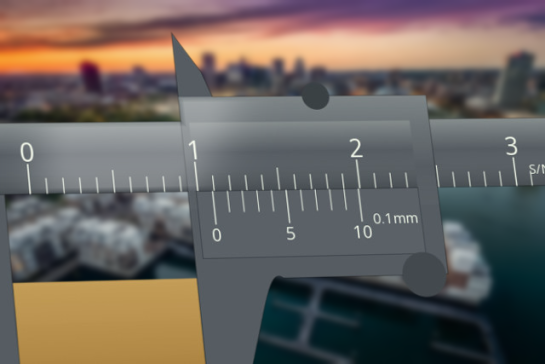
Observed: 10.9 mm
